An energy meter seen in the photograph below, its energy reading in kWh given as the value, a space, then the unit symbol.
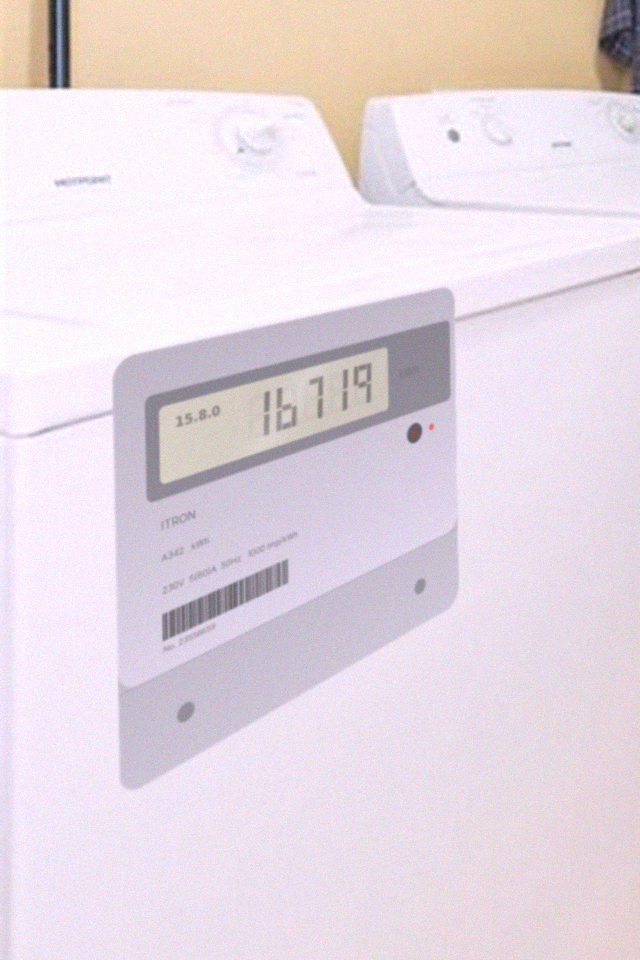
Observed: 16719 kWh
